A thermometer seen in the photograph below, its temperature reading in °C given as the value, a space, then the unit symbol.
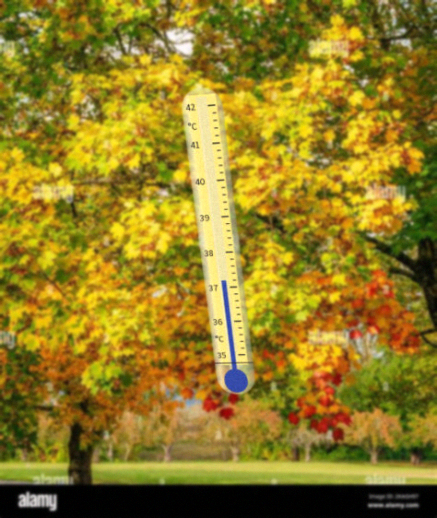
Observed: 37.2 °C
